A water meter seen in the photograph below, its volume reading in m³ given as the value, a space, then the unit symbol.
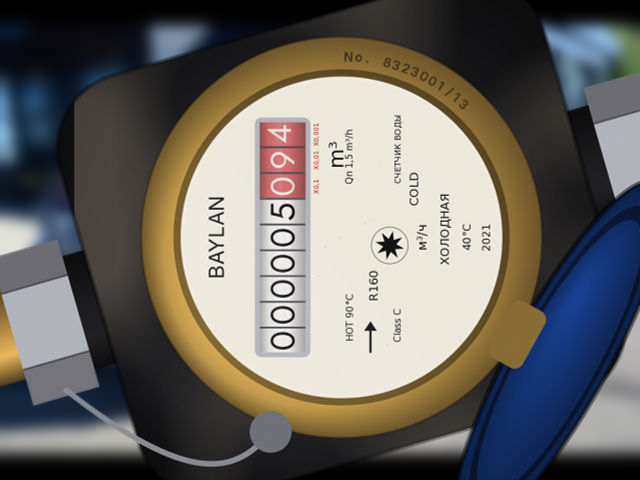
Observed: 5.094 m³
